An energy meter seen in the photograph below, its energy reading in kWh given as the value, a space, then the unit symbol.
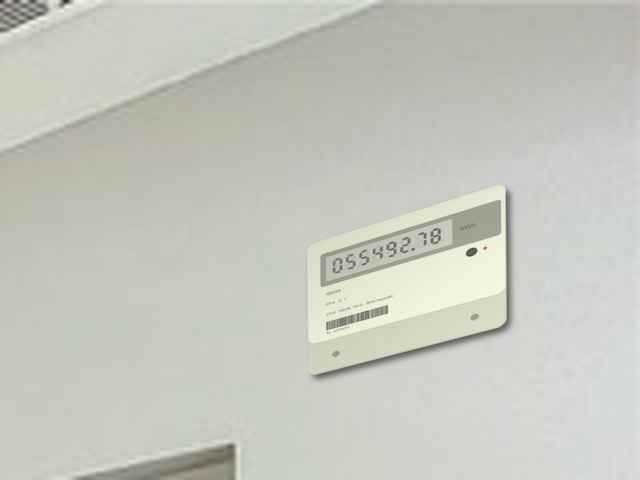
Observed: 55492.78 kWh
